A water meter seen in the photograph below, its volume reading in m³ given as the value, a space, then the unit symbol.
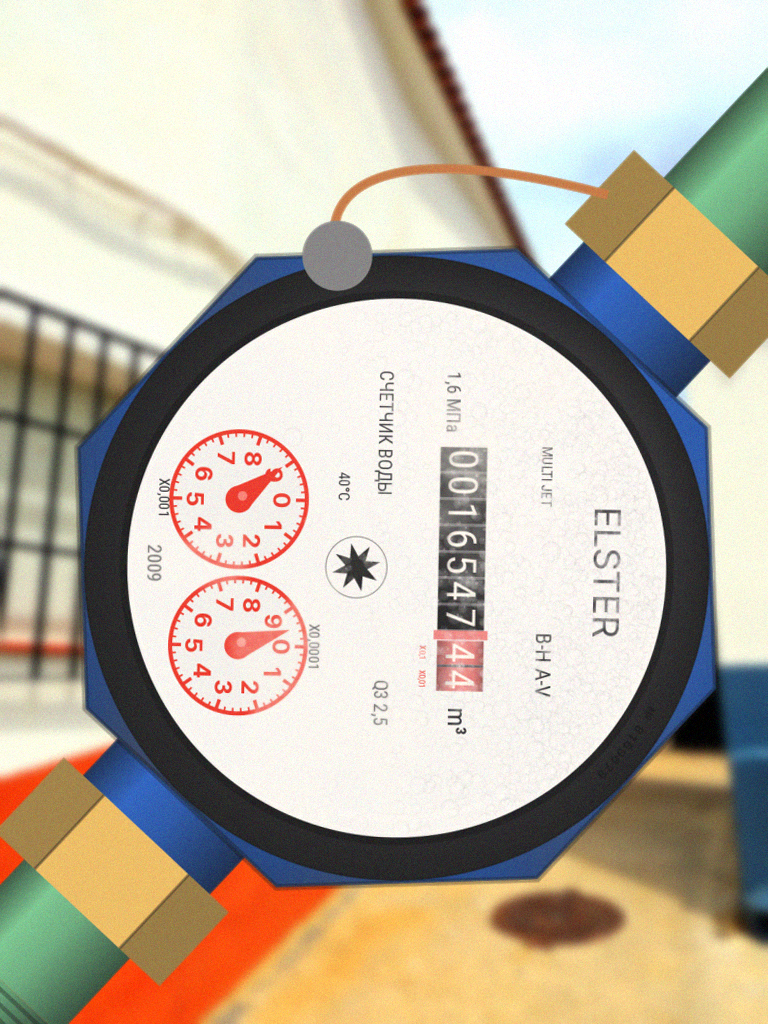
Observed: 16547.4489 m³
